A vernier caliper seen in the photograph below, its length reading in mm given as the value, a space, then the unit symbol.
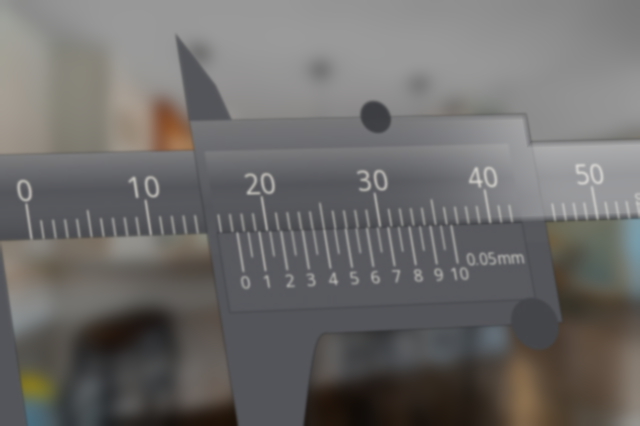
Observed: 17.4 mm
